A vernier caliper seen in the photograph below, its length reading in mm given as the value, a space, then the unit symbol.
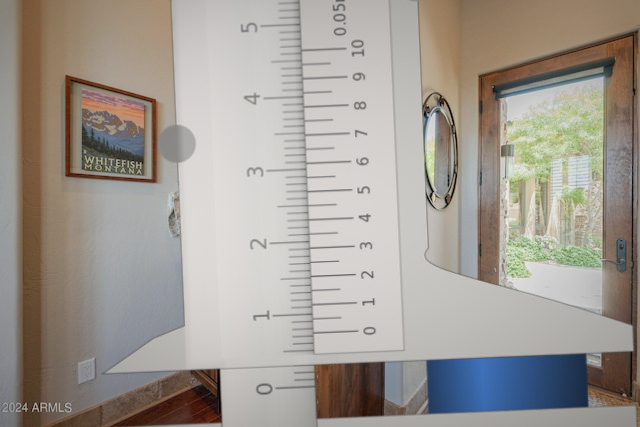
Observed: 7.4 mm
